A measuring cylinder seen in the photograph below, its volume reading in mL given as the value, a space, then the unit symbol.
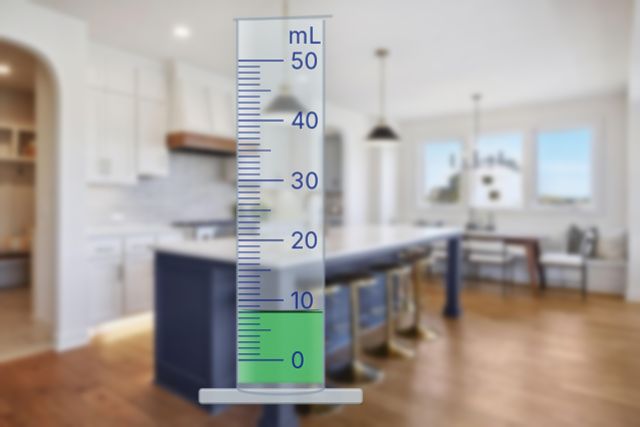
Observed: 8 mL
